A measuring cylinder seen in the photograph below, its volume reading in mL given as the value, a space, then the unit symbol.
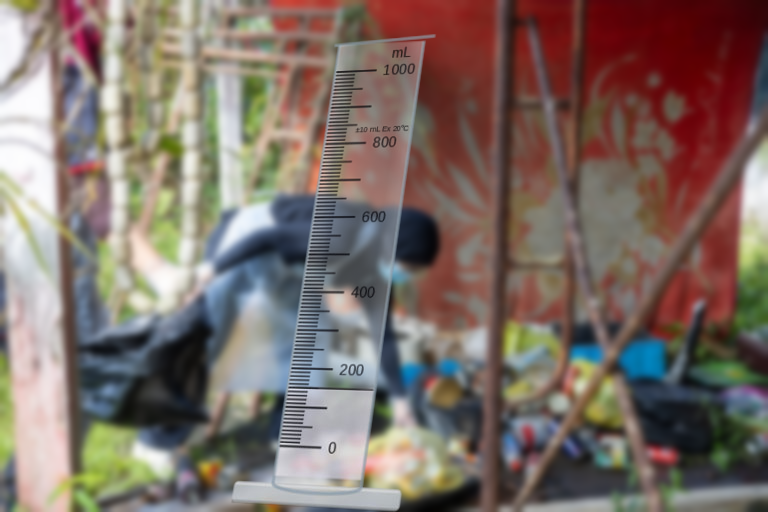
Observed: 150 mL
